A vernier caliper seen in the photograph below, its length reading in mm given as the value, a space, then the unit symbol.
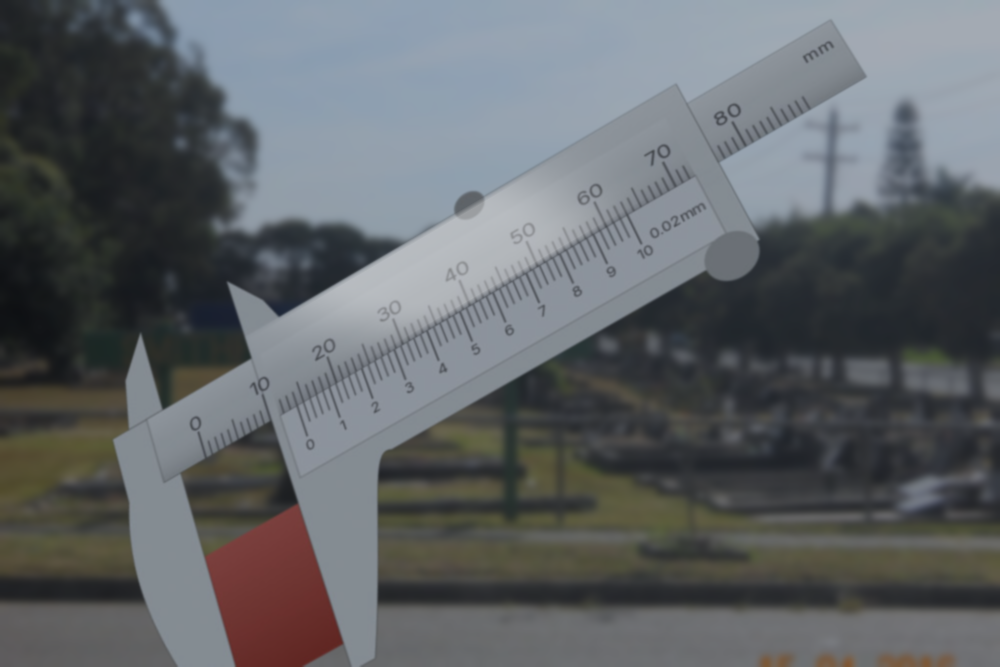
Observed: 14.0 mm
